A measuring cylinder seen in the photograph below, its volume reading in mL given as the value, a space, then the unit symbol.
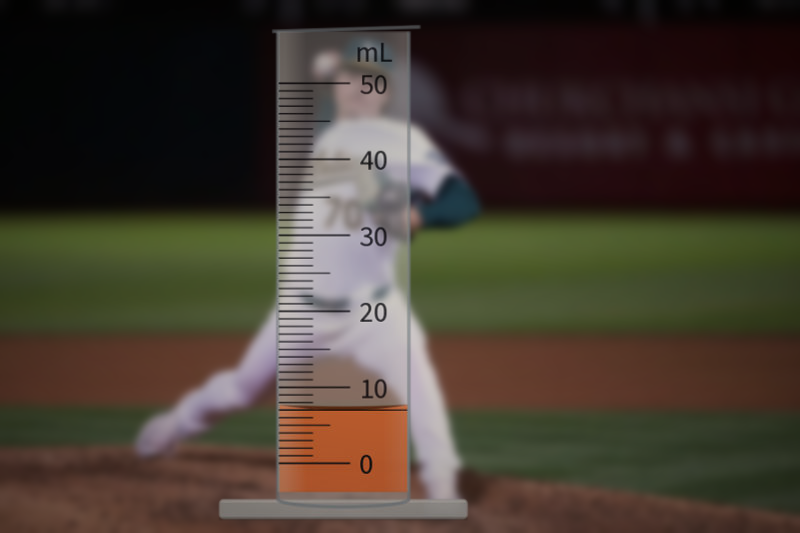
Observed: 7 mL
